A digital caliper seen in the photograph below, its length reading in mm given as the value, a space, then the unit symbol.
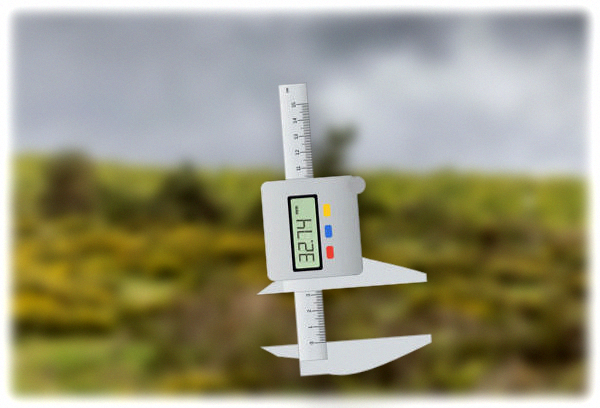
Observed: 32.74 mm
